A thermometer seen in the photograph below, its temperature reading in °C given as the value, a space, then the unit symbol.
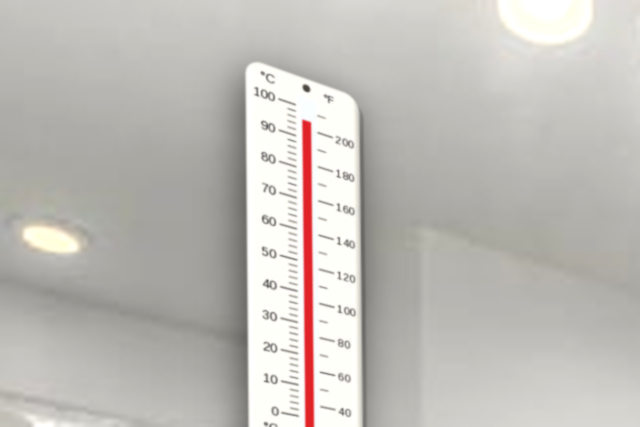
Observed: 96 °C
